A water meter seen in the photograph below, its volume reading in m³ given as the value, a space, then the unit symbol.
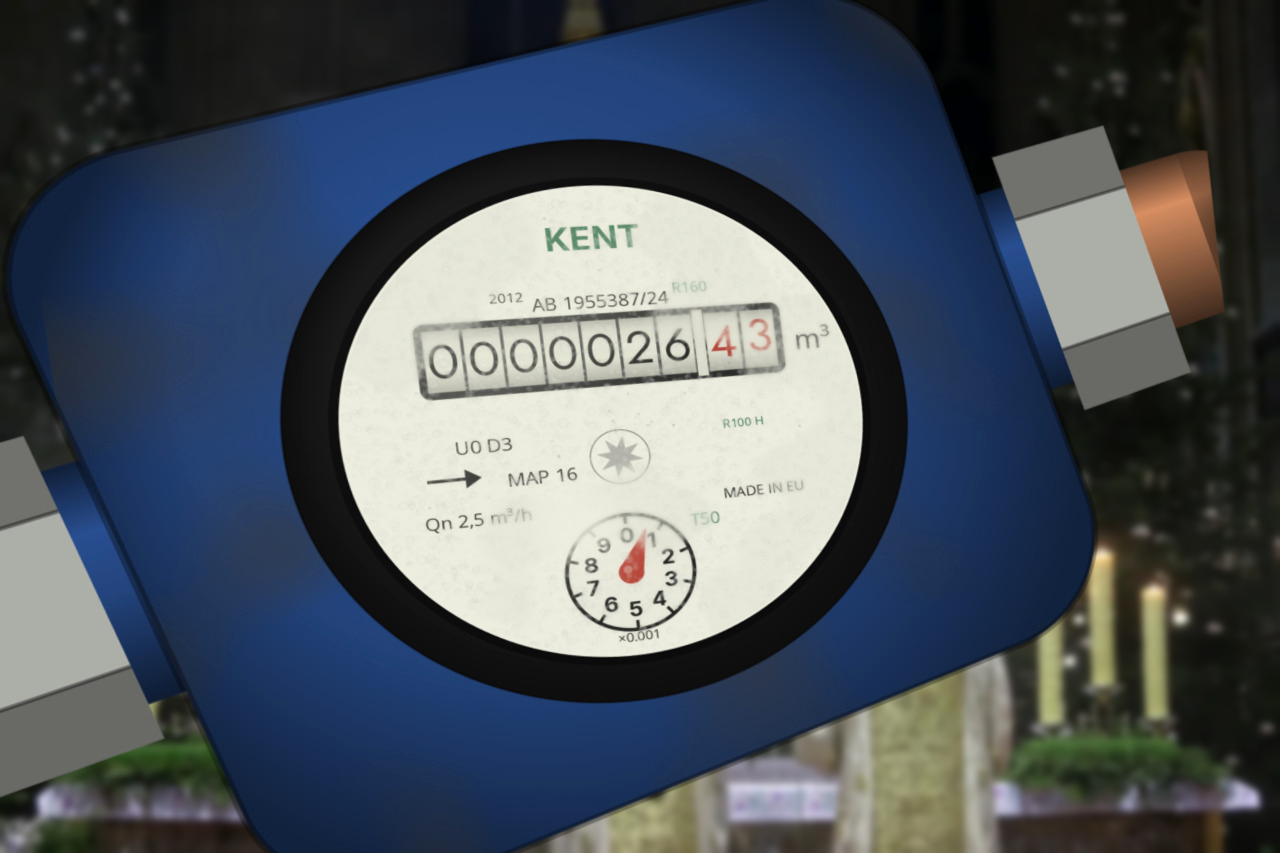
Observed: 26.430 m³
